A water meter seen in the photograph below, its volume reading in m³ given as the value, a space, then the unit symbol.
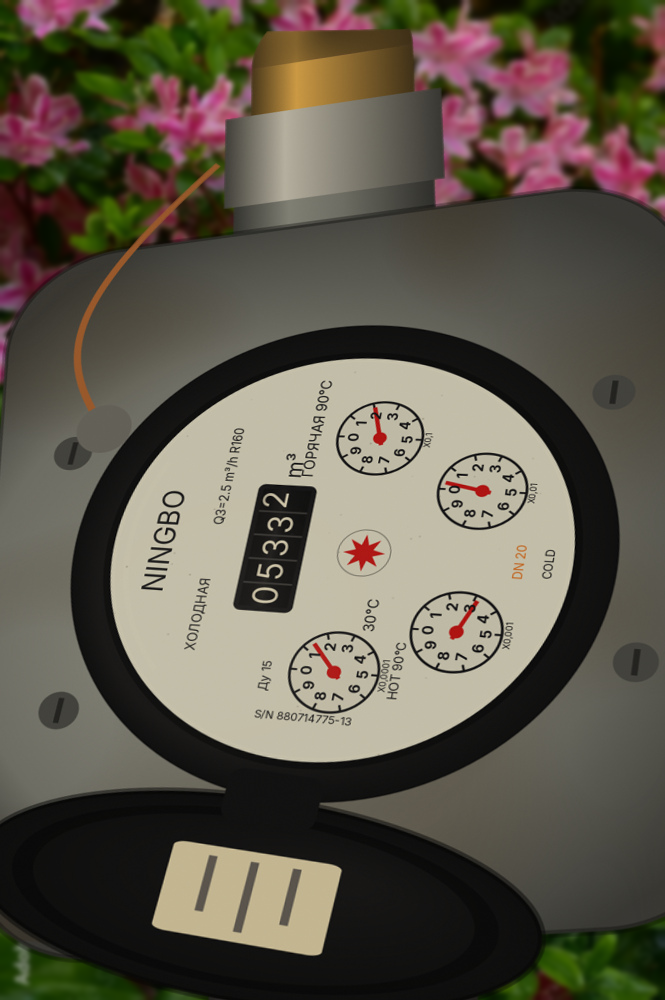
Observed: 5332.2031 m³
